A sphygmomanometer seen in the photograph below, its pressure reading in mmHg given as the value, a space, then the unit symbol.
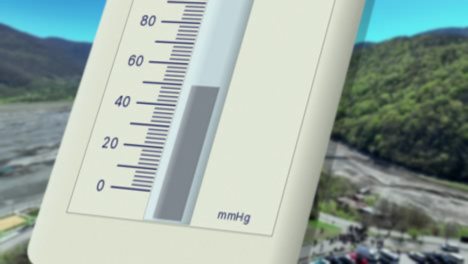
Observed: 50 mmHg
